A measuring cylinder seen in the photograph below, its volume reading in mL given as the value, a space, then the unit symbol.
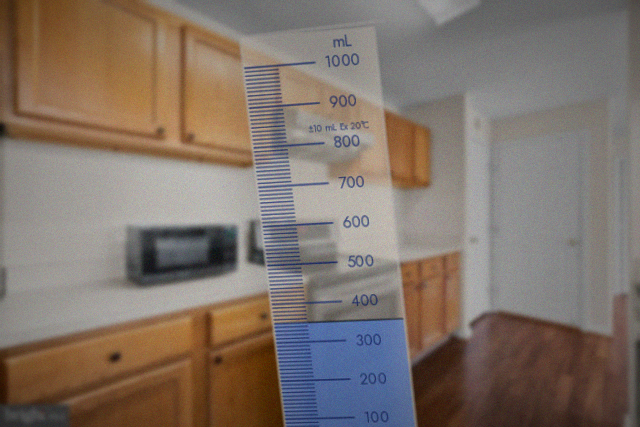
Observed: 350 mL
